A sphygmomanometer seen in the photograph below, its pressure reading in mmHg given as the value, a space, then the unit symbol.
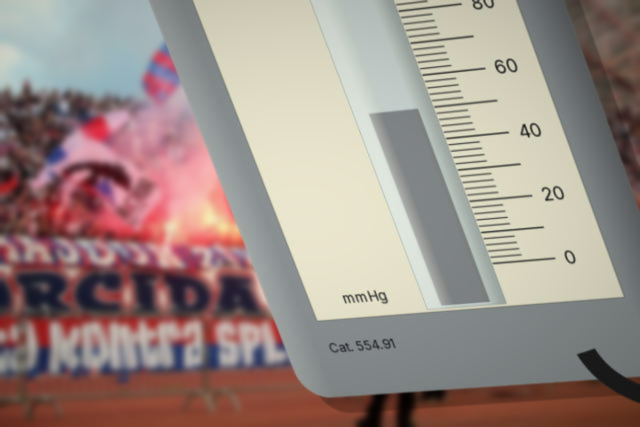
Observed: 50 mmHg
